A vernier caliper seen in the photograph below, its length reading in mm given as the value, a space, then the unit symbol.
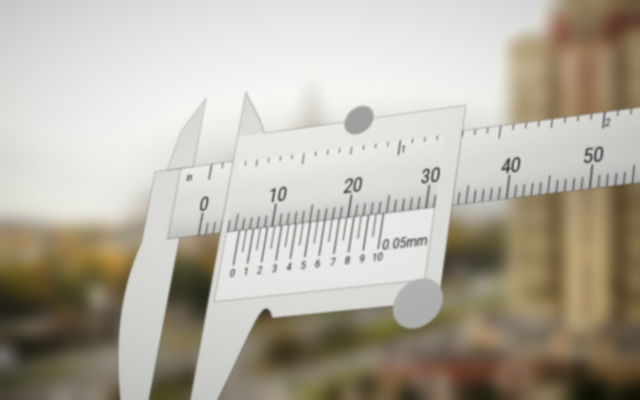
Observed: 5.6 mm
